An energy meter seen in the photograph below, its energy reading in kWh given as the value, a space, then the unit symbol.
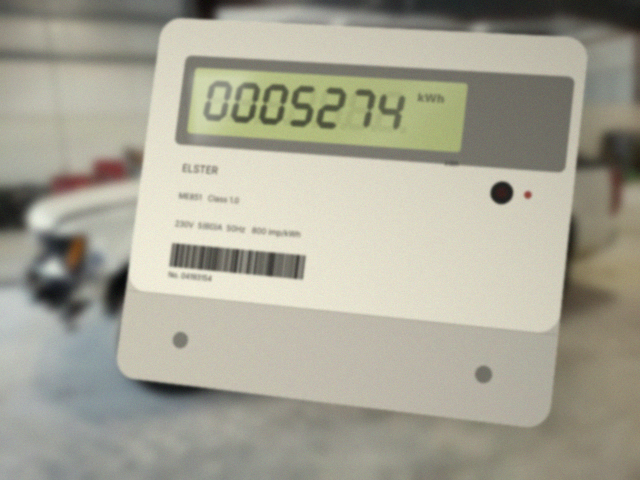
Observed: 5274 kWh
